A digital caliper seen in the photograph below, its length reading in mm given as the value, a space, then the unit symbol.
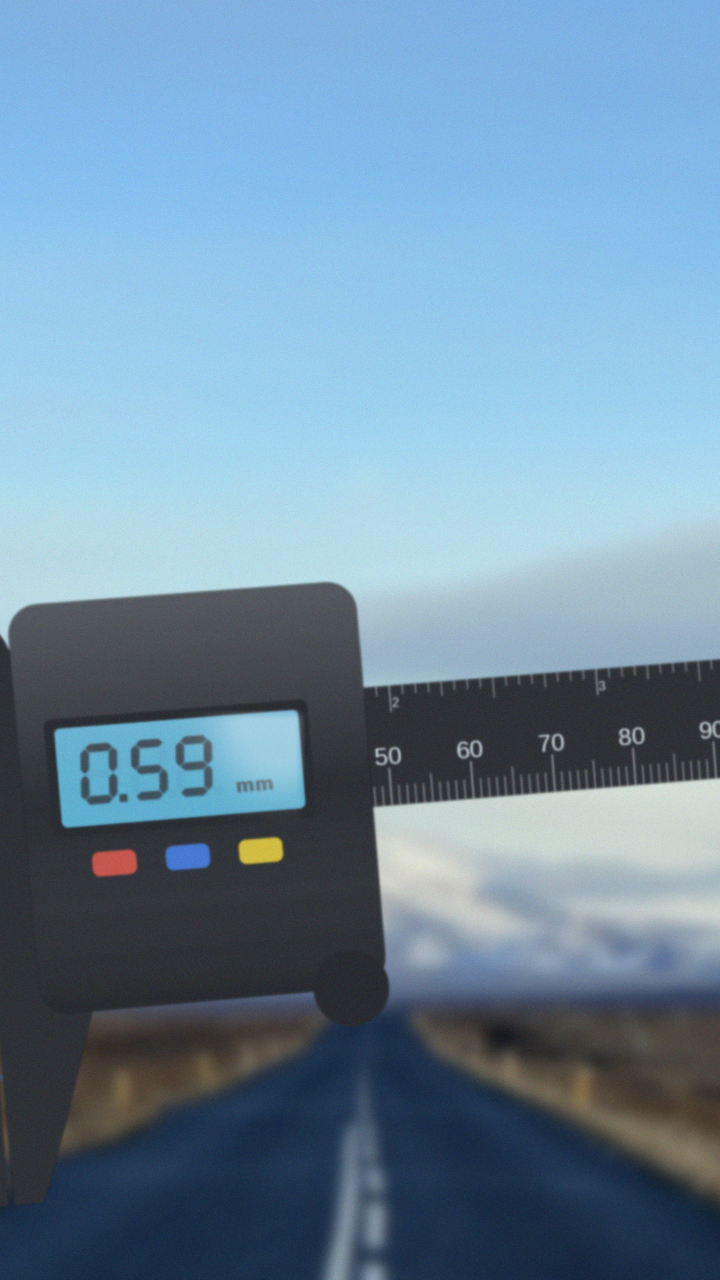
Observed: 0.59 mm
